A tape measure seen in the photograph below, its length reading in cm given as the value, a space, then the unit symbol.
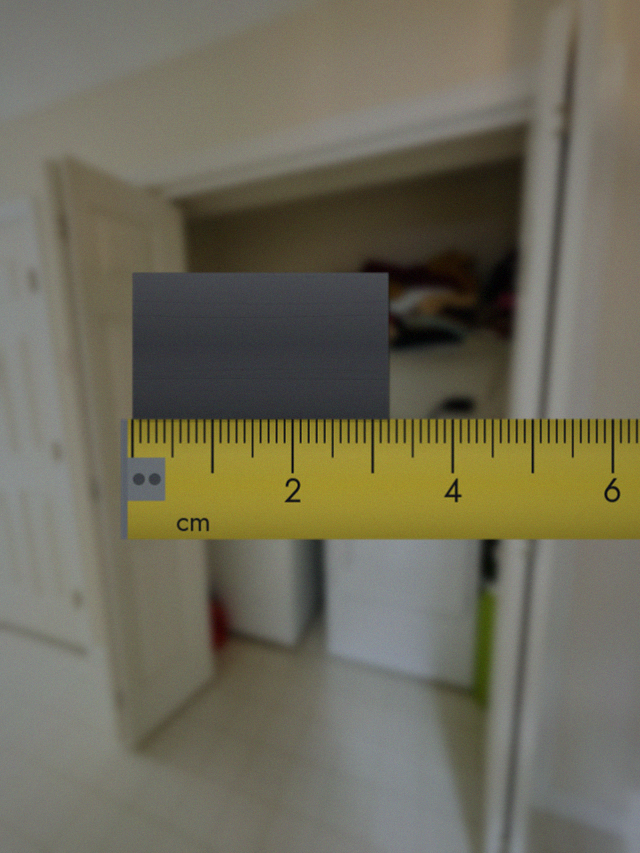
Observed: 3.2 cm
